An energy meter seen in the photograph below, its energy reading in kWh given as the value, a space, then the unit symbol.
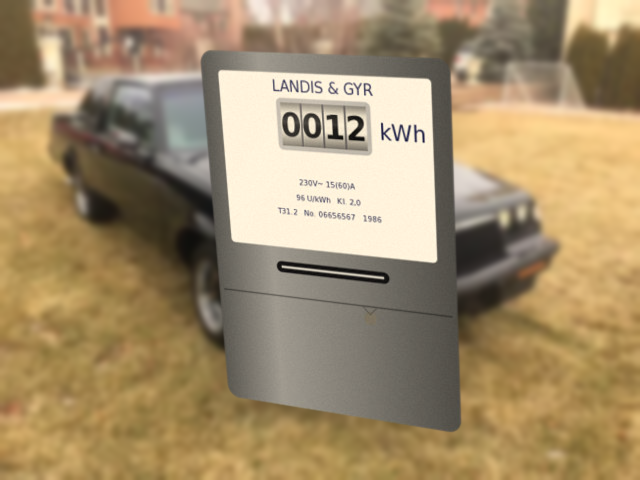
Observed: 12 kWh
